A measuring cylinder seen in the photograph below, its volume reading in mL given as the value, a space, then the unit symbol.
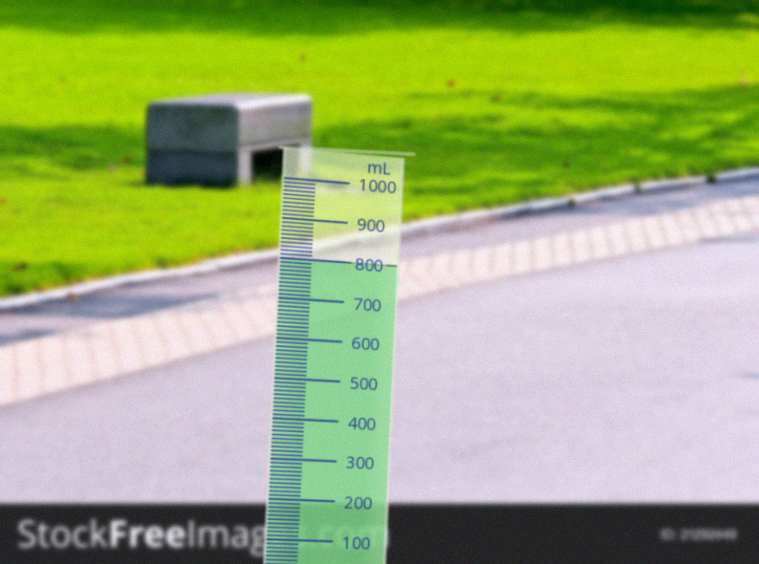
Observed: 800 mL
